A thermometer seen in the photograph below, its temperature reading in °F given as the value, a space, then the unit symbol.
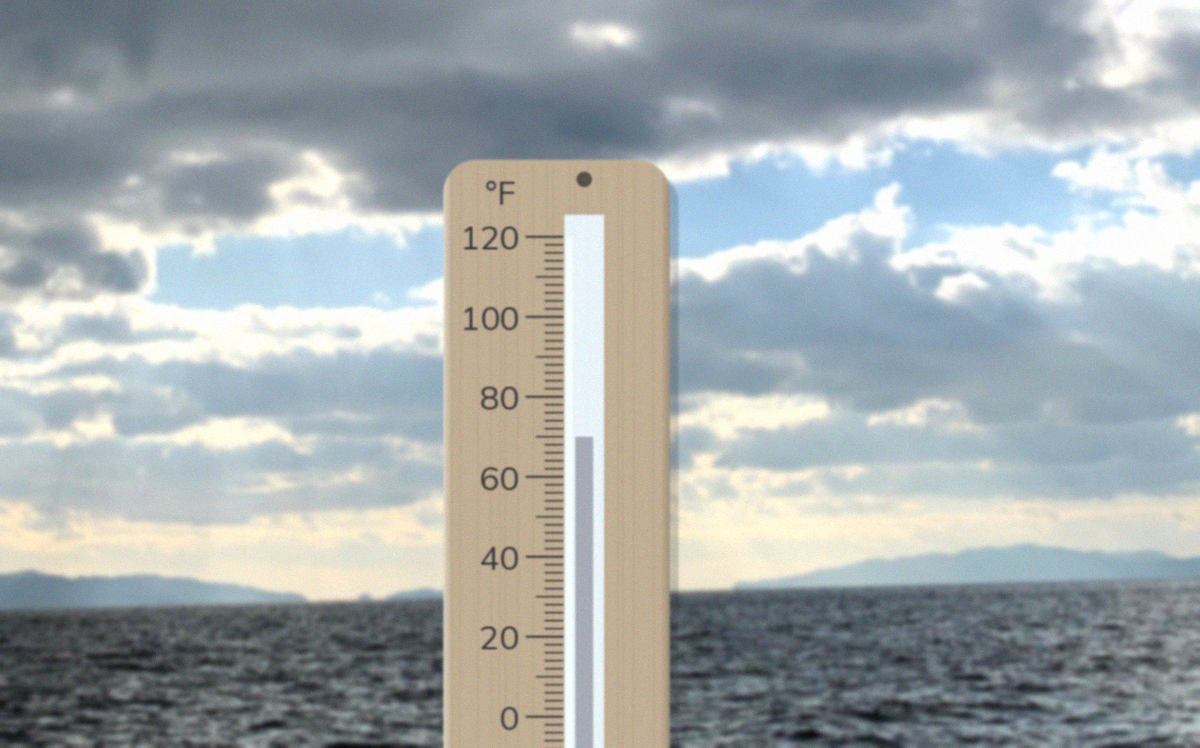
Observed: 70 °F
